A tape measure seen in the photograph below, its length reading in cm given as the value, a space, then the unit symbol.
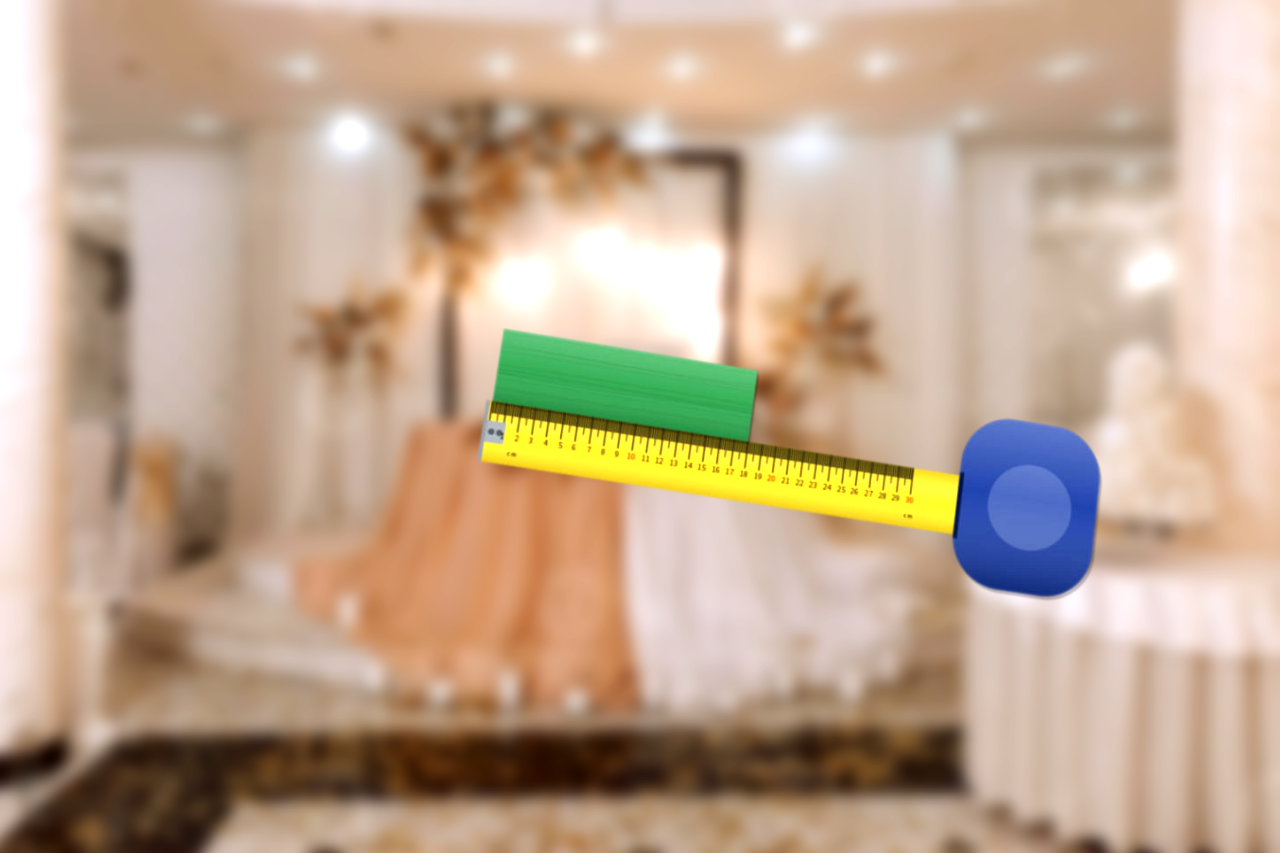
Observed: 18 cm
